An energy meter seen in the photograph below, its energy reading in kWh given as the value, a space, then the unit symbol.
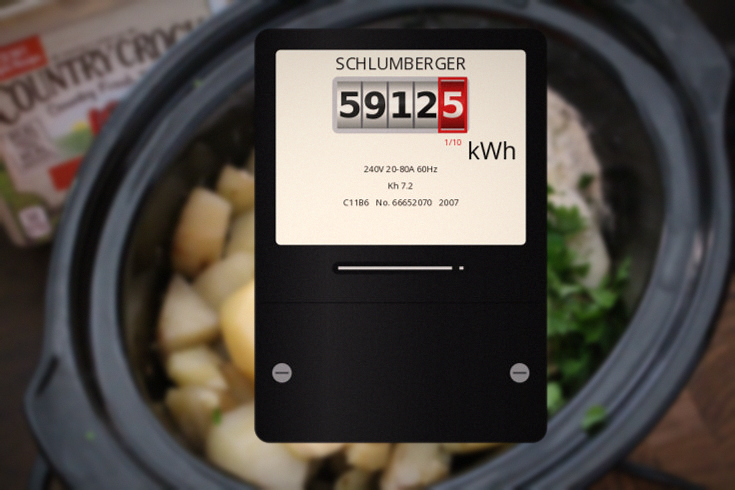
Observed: 5912.5 kWh
